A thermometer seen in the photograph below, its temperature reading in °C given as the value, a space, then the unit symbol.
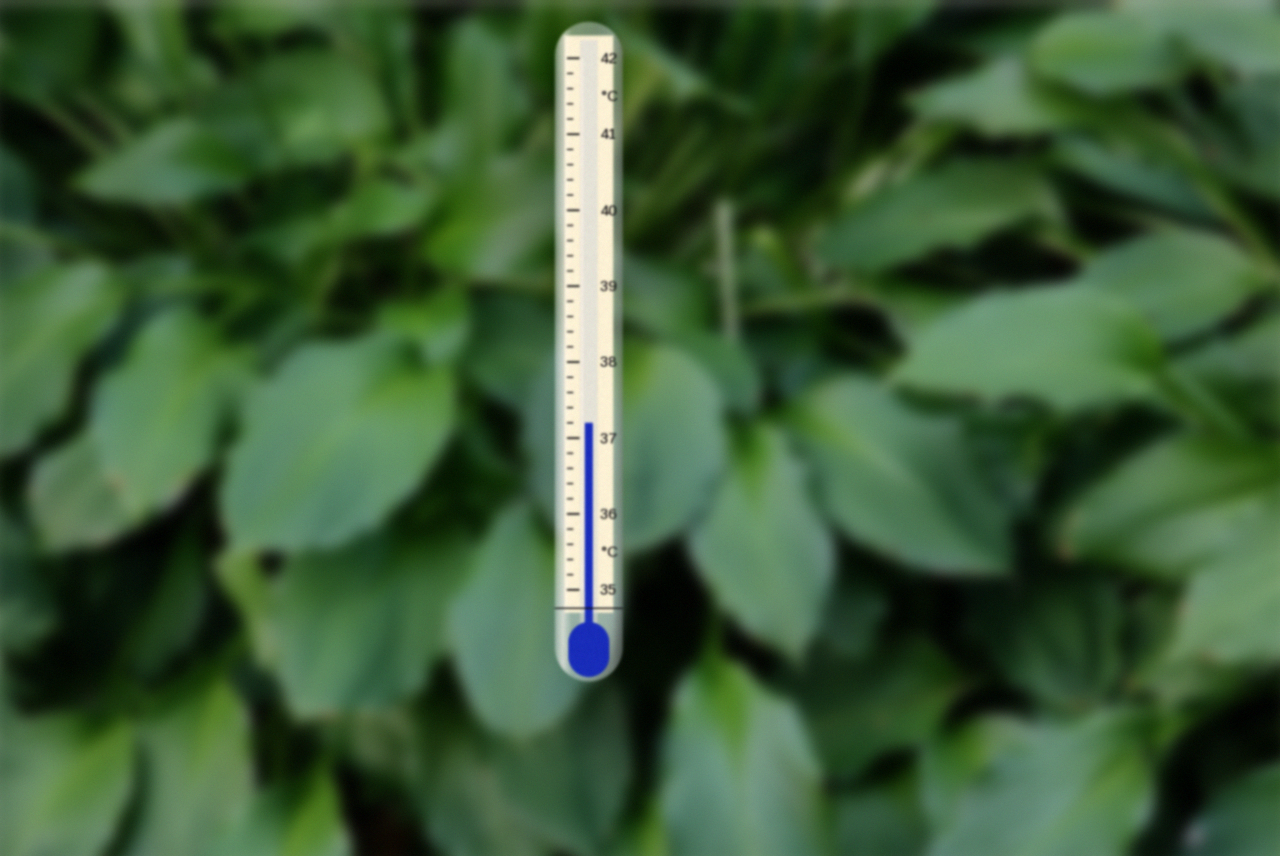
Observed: 37.2 °C
